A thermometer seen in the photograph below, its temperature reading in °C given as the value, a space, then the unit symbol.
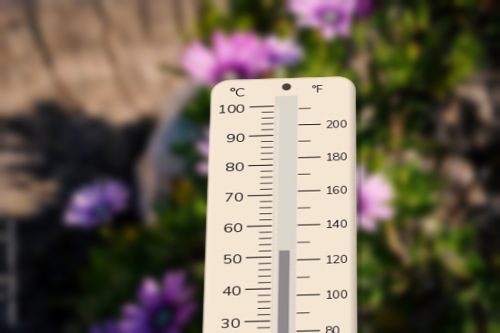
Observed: 52 °C
